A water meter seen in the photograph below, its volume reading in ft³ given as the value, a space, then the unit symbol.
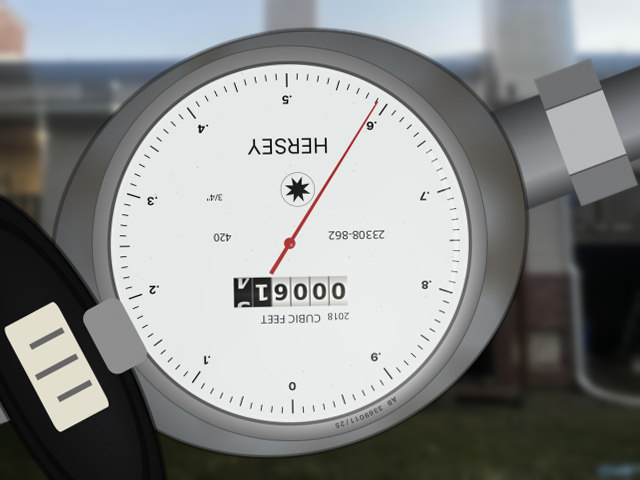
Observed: 613.59 ft³
